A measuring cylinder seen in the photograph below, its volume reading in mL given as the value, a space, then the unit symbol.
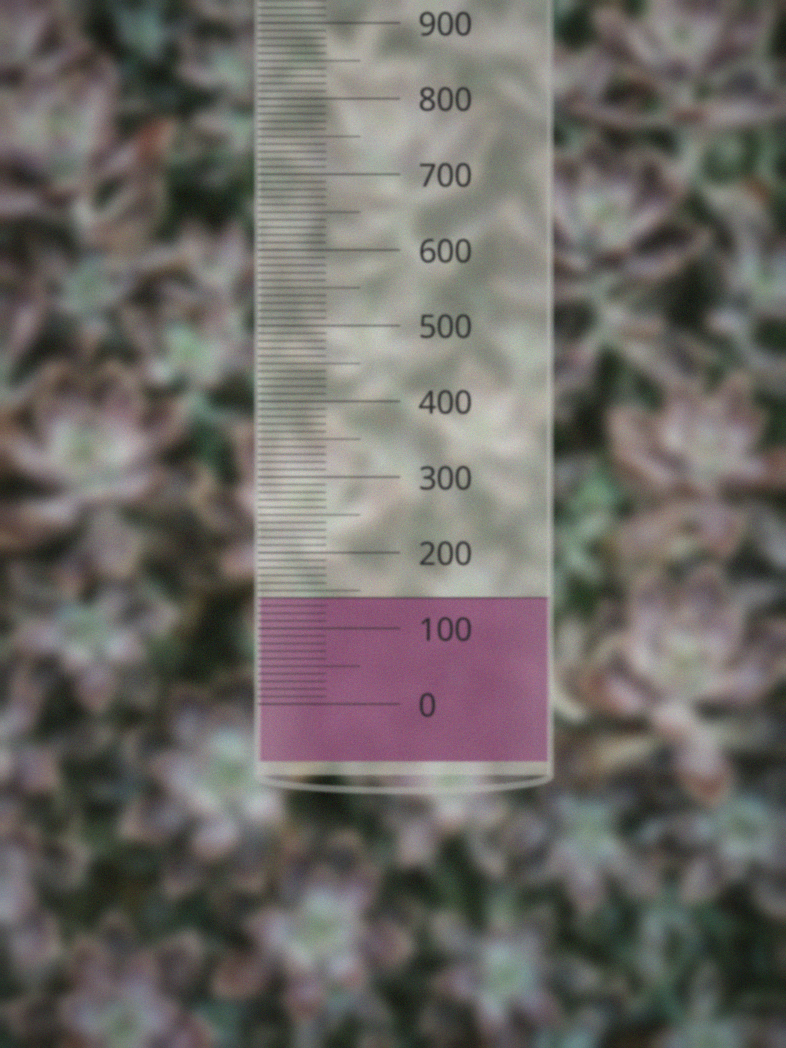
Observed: 140 mL
